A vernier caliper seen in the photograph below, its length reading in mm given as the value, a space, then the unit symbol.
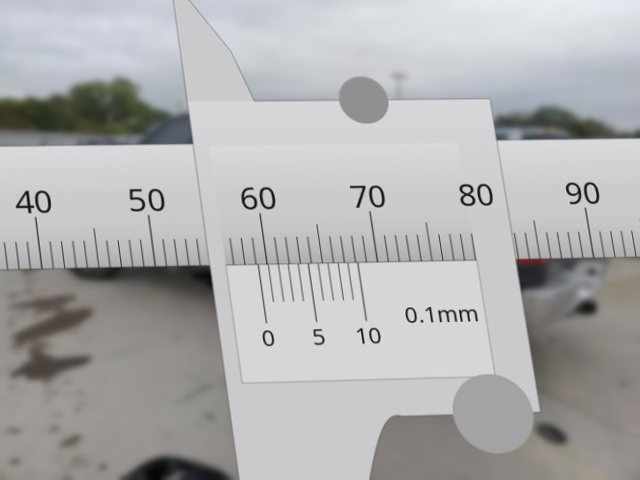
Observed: 59.2 mm
